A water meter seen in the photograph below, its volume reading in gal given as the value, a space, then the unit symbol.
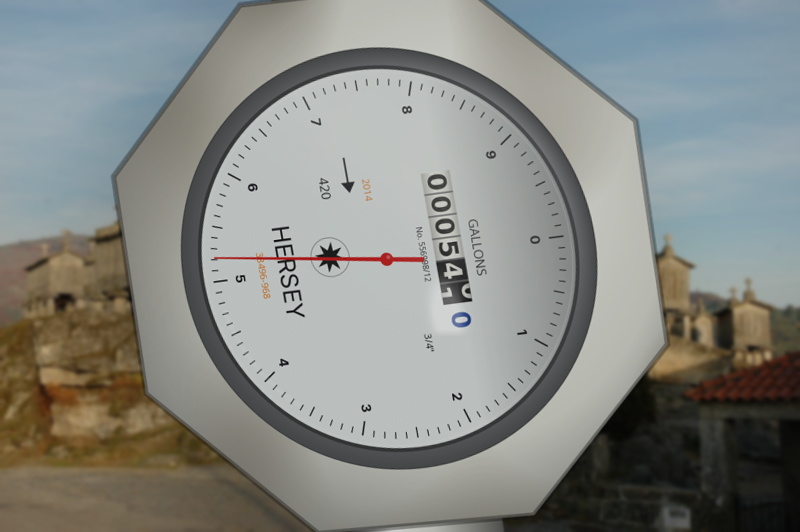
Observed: 5405.2 gal
